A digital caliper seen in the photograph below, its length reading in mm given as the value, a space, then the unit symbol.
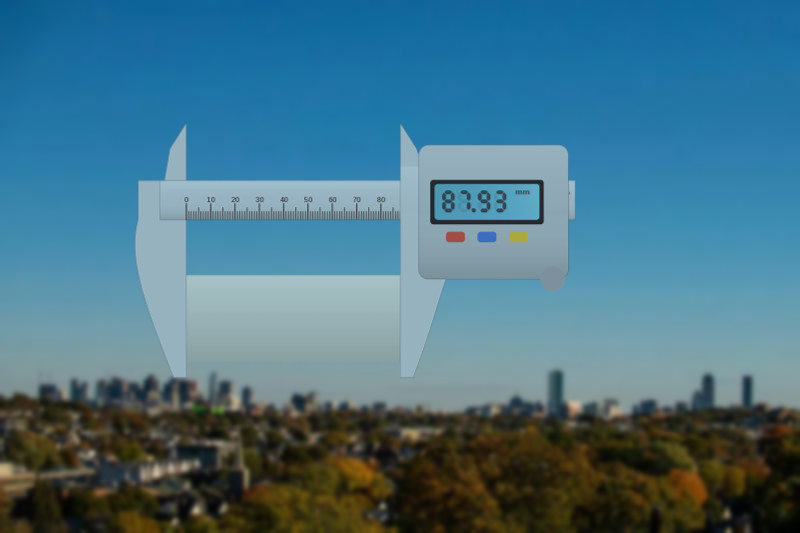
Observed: 87.93 mm
